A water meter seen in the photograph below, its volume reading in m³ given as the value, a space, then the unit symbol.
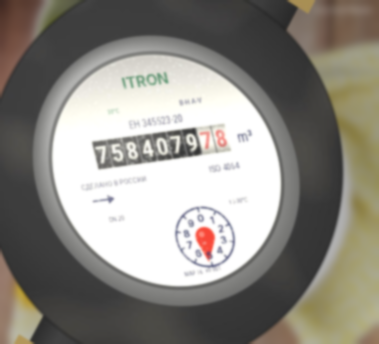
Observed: 7584079.785 m³
